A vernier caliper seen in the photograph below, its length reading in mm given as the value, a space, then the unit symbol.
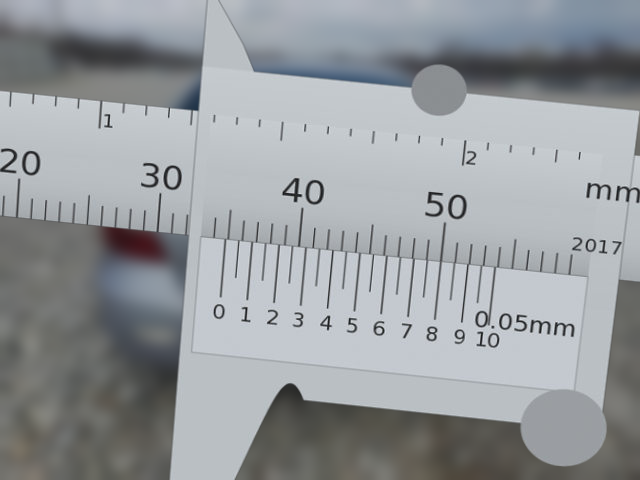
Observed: 34.8 mm
